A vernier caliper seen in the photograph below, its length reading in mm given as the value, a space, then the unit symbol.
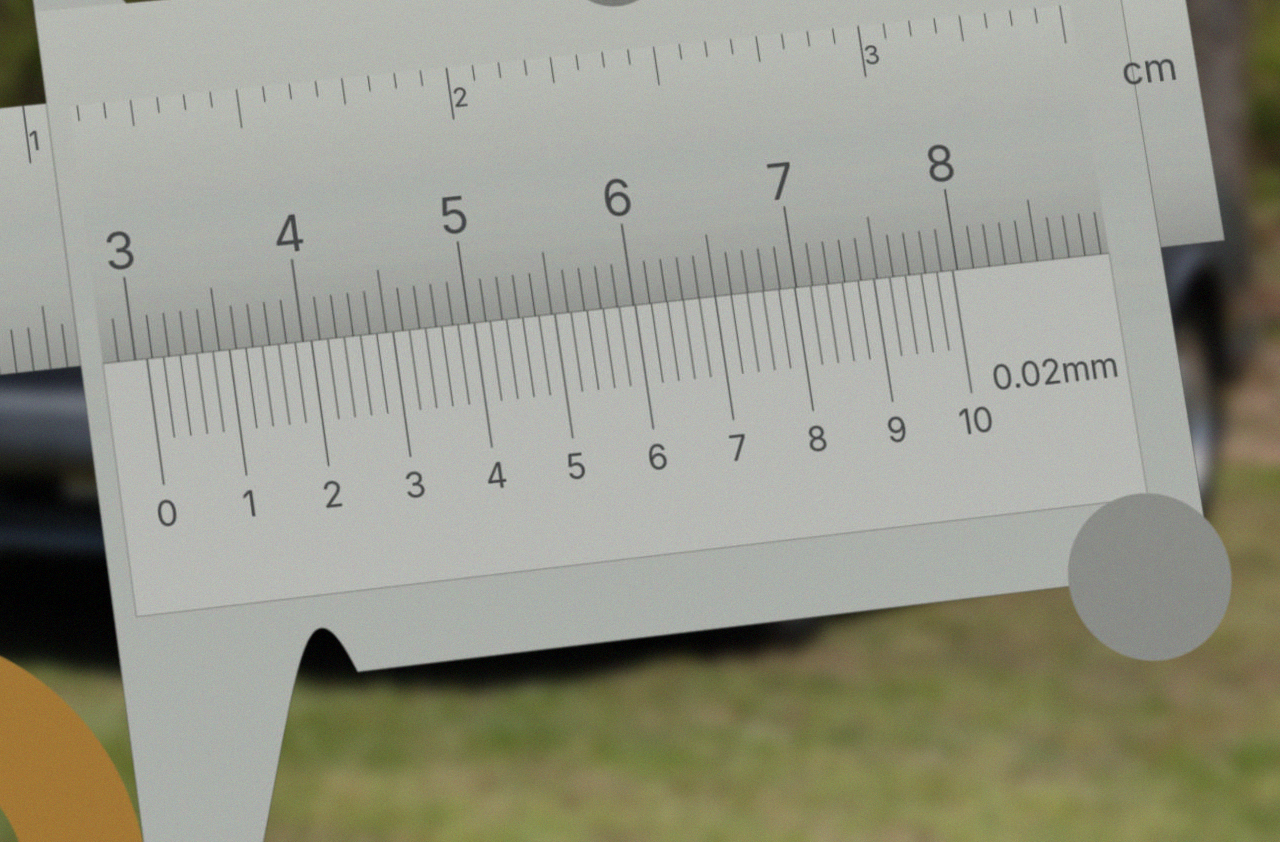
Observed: 30.7 mm
